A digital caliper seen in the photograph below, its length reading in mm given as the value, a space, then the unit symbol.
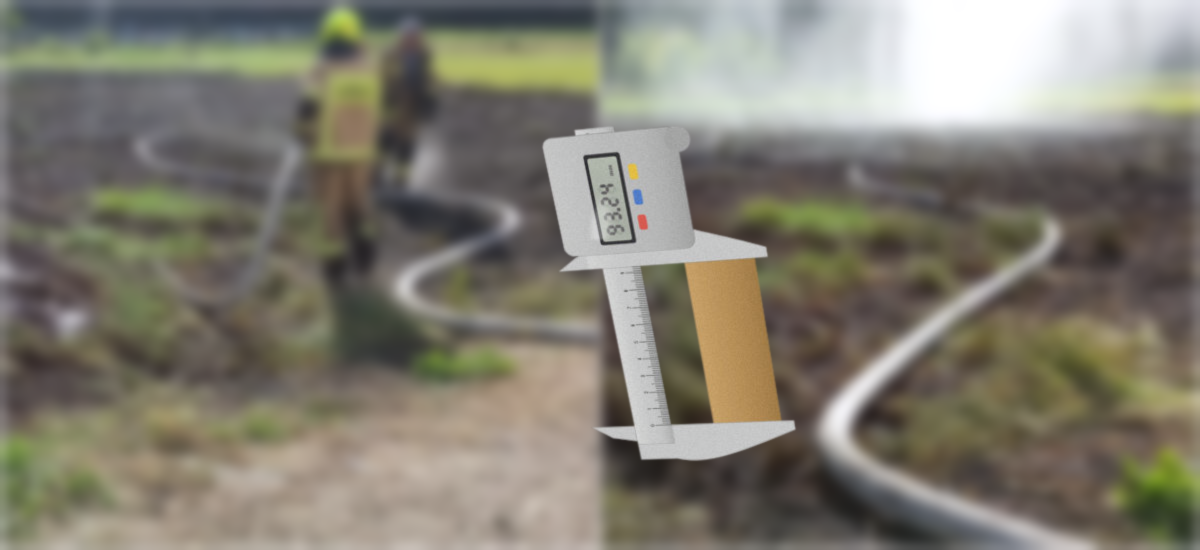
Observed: 93.24 mm
